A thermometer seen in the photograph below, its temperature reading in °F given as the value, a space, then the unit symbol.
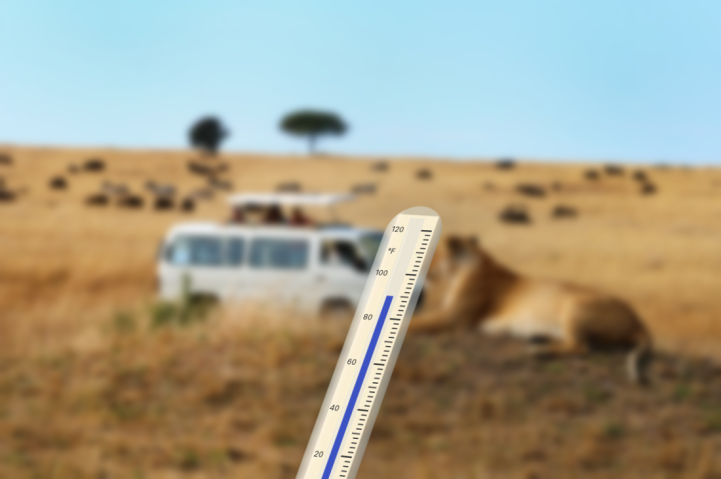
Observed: 90 °F
